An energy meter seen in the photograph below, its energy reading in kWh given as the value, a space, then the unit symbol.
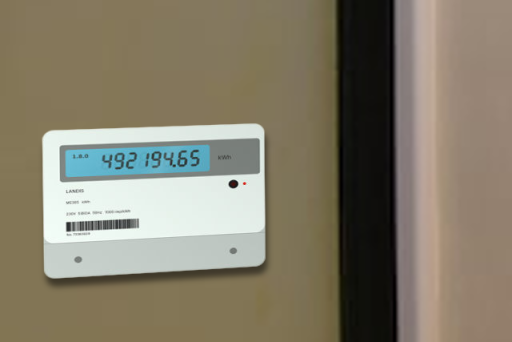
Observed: 492194.65 kWh
